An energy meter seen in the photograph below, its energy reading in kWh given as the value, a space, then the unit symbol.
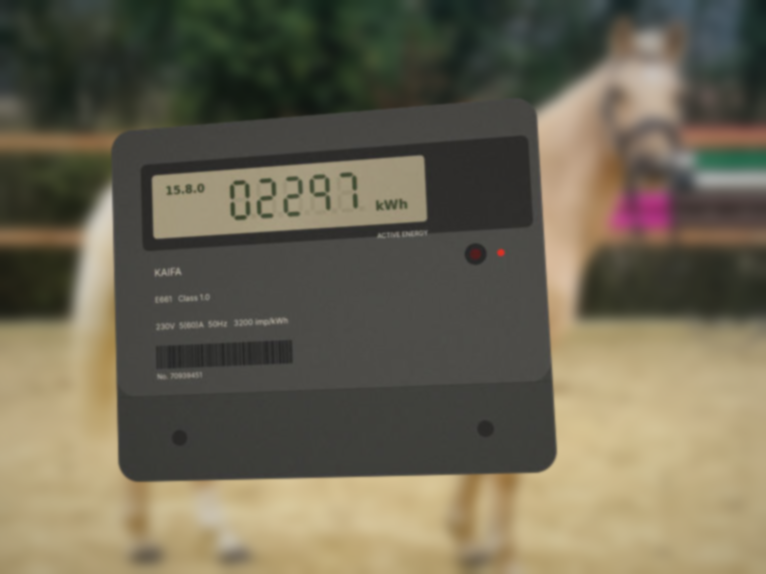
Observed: 2297 kWh
